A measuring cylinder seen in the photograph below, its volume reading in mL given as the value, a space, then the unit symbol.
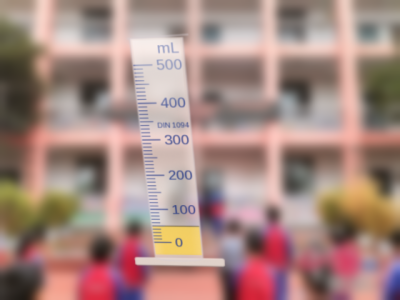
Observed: 50 mL
